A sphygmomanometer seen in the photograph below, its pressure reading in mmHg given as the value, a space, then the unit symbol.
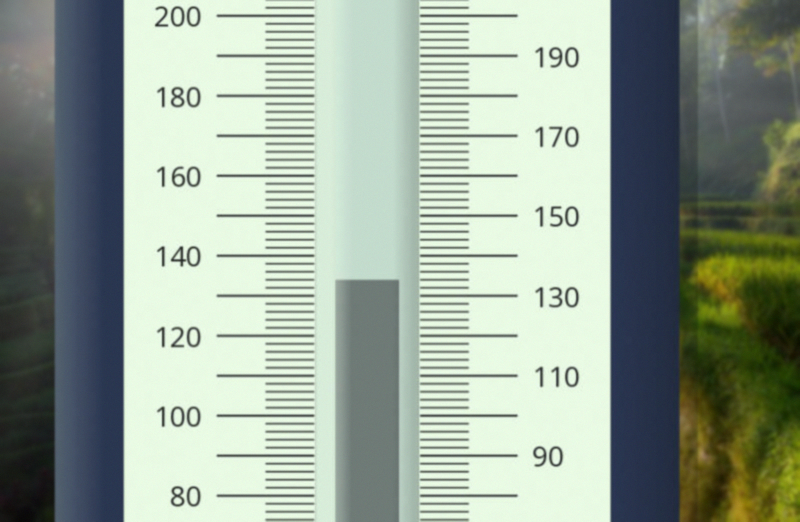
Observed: 134 mmHg
